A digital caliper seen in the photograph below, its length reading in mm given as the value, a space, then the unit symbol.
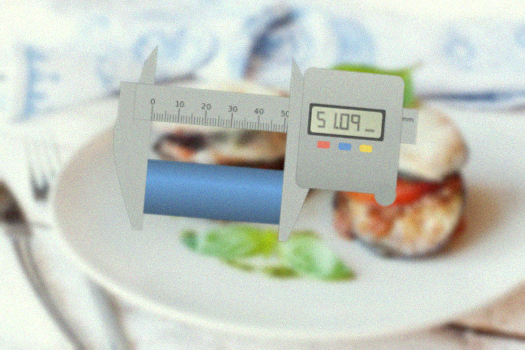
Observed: 51.09 mm
